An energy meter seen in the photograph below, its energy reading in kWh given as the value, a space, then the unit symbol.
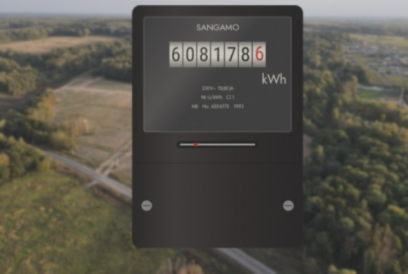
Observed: 608178.6 kWh
